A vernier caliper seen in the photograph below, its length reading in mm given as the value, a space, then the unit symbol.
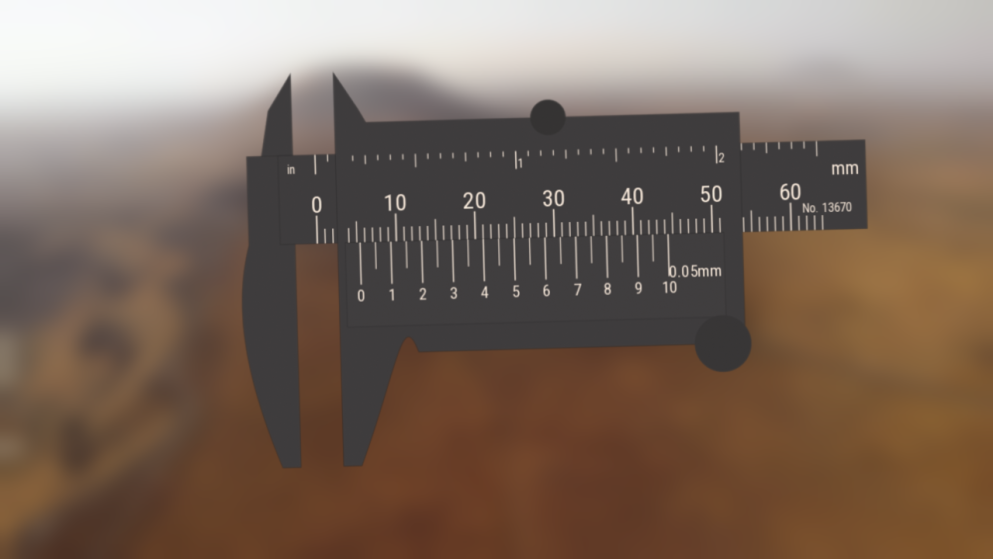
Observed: 5.4 mm
